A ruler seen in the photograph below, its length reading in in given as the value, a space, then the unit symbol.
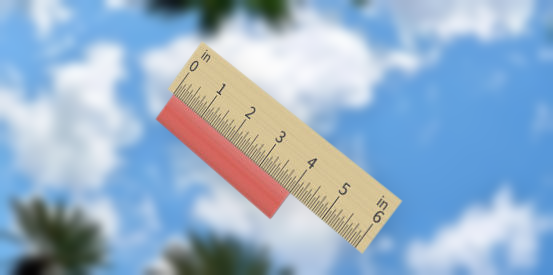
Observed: 4 in
